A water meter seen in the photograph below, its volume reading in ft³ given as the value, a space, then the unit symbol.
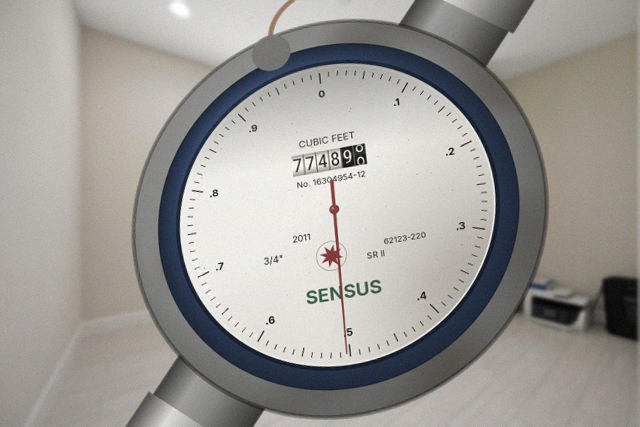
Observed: 774898.50 ft³
